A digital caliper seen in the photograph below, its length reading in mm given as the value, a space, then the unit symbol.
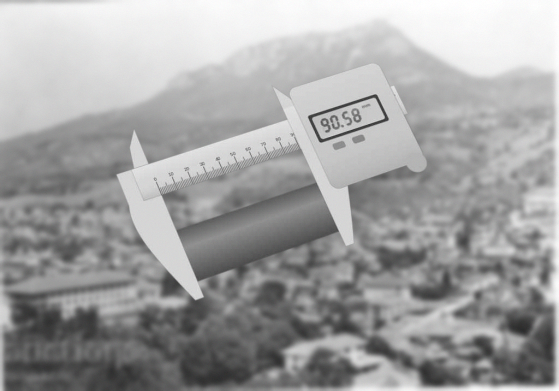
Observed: 90.58 mm
